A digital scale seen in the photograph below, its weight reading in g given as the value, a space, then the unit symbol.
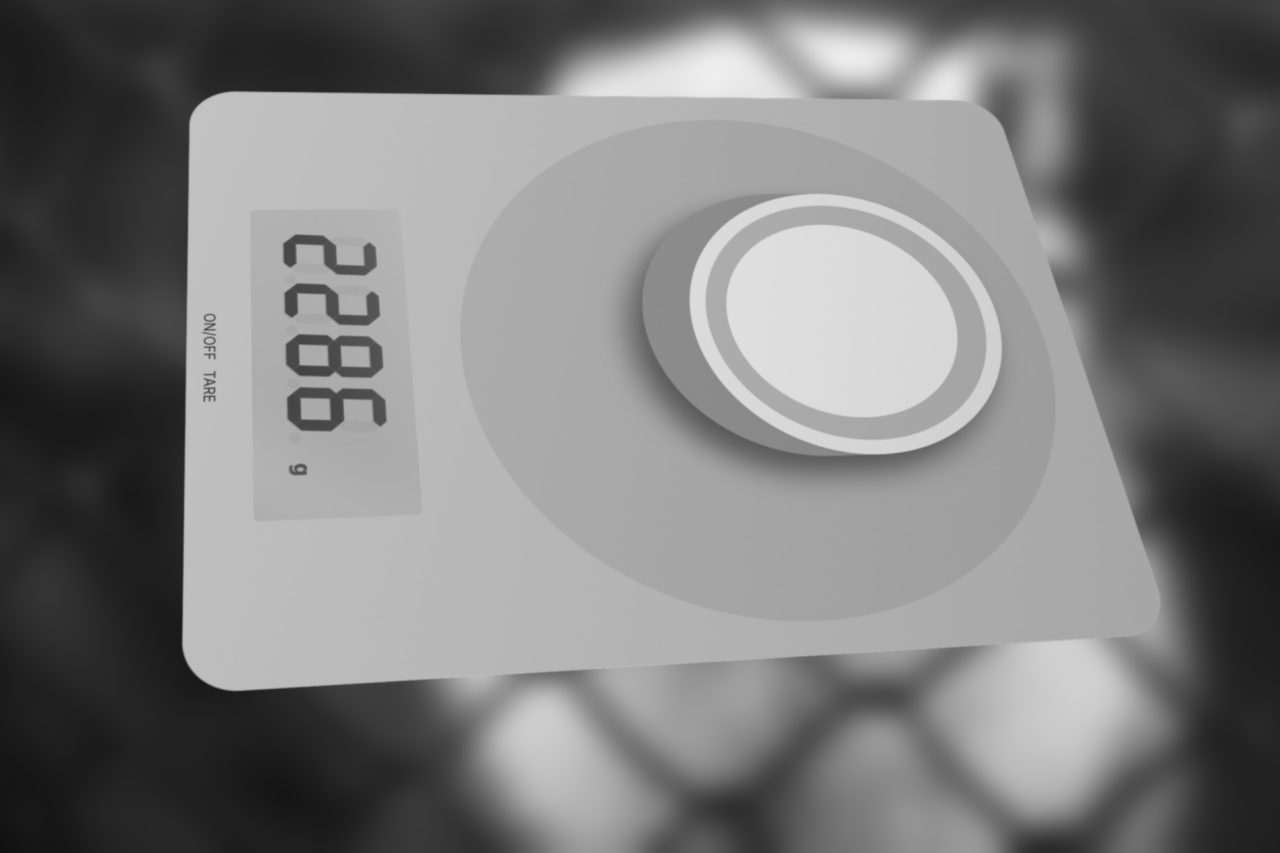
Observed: 2286 g
